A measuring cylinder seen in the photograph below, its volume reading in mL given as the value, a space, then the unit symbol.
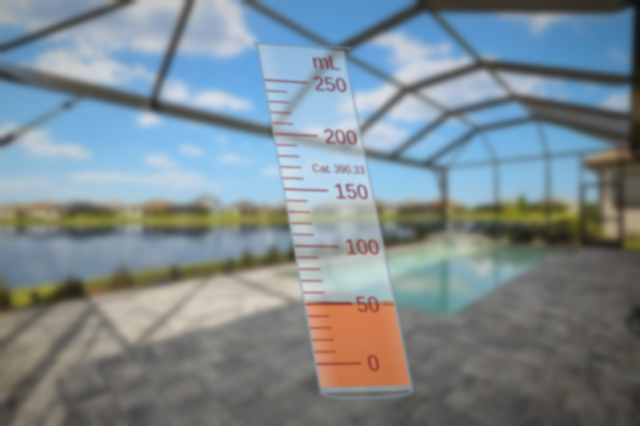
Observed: 50 mL
